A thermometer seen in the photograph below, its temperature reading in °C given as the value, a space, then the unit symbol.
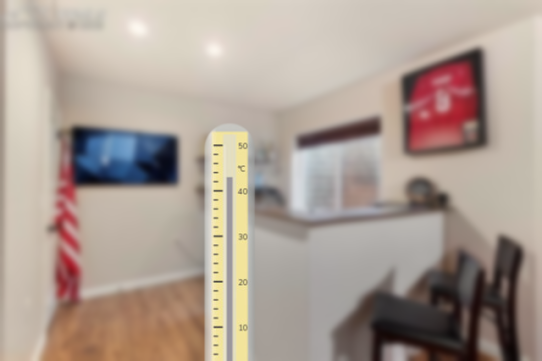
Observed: 43 °C
